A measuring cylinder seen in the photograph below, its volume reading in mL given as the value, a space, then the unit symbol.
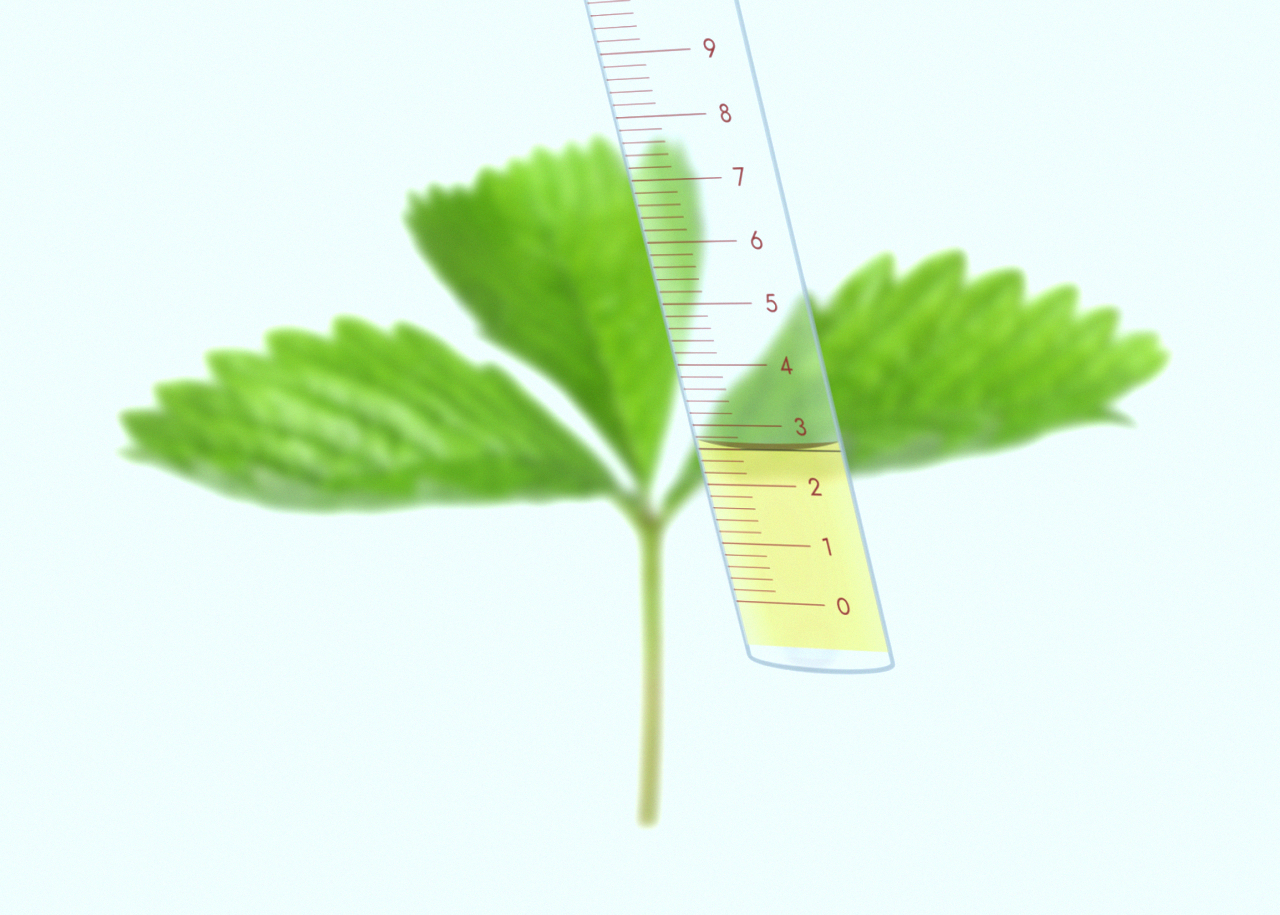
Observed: 2.6 mL
